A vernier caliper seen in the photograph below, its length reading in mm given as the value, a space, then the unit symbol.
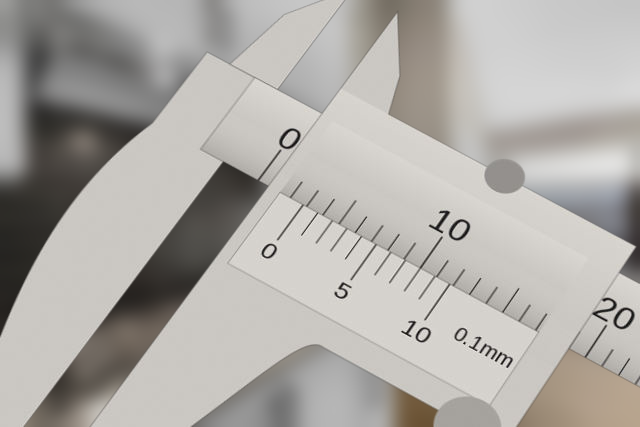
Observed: 2.8 mm
